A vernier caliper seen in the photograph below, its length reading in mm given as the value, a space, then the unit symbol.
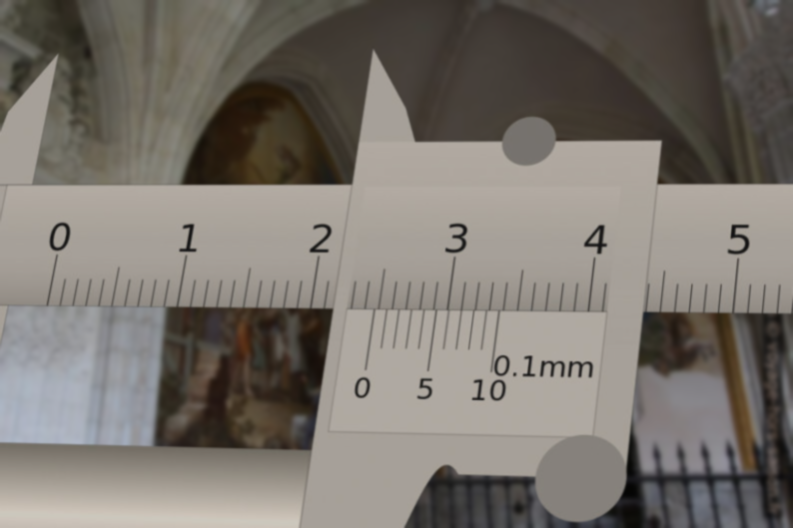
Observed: 24.7 mm
